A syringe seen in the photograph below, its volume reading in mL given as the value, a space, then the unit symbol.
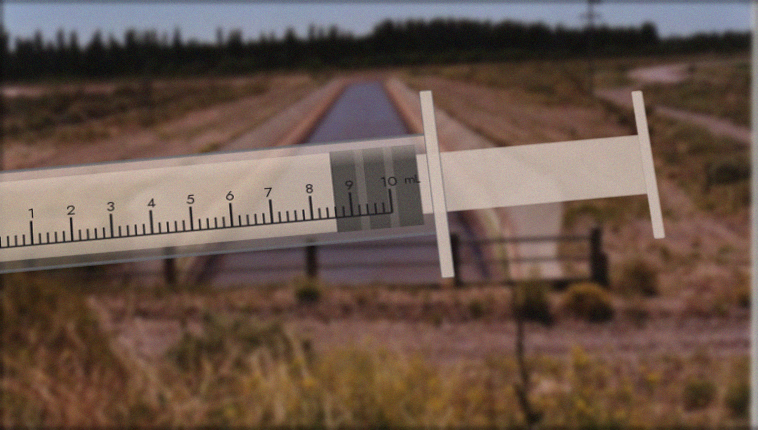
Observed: 8.6 mL
